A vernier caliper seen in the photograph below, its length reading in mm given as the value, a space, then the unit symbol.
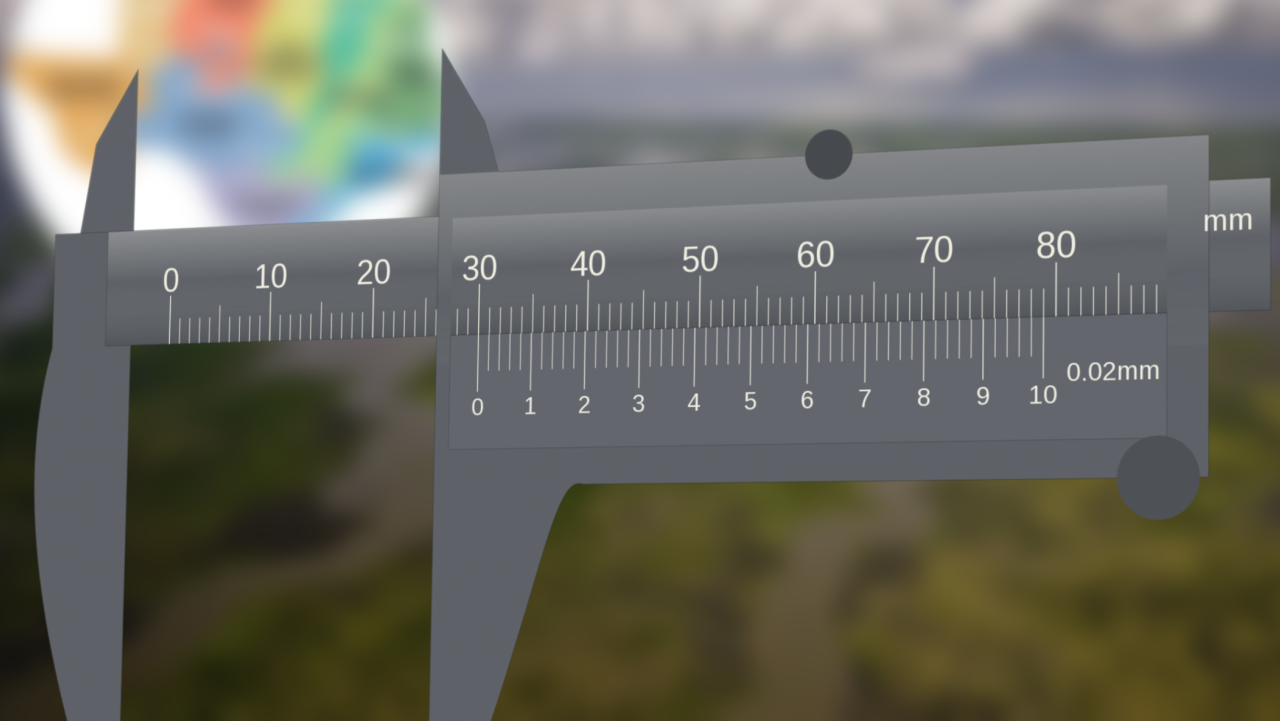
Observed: 30.0 mm
